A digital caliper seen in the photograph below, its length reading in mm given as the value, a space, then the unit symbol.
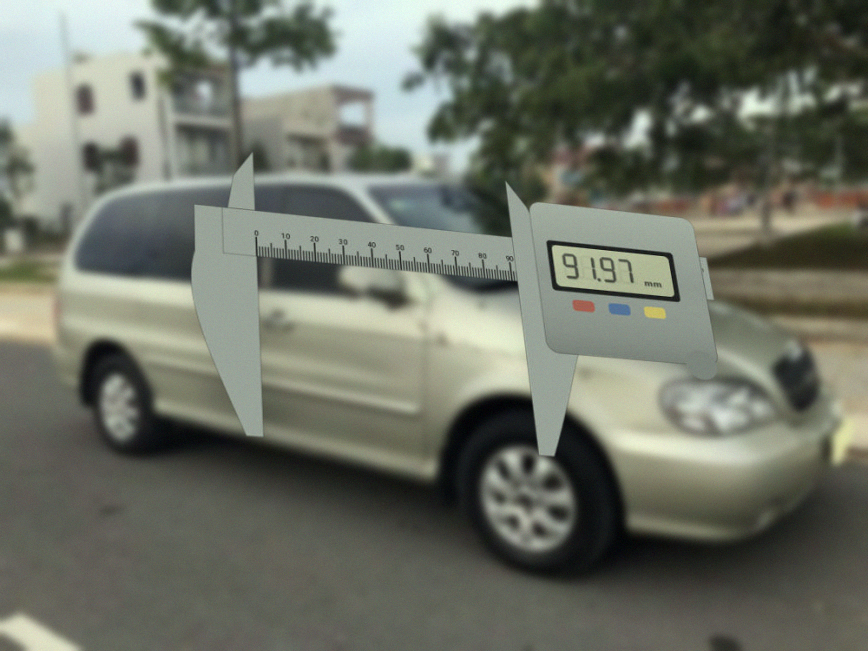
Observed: 91.97 mm
